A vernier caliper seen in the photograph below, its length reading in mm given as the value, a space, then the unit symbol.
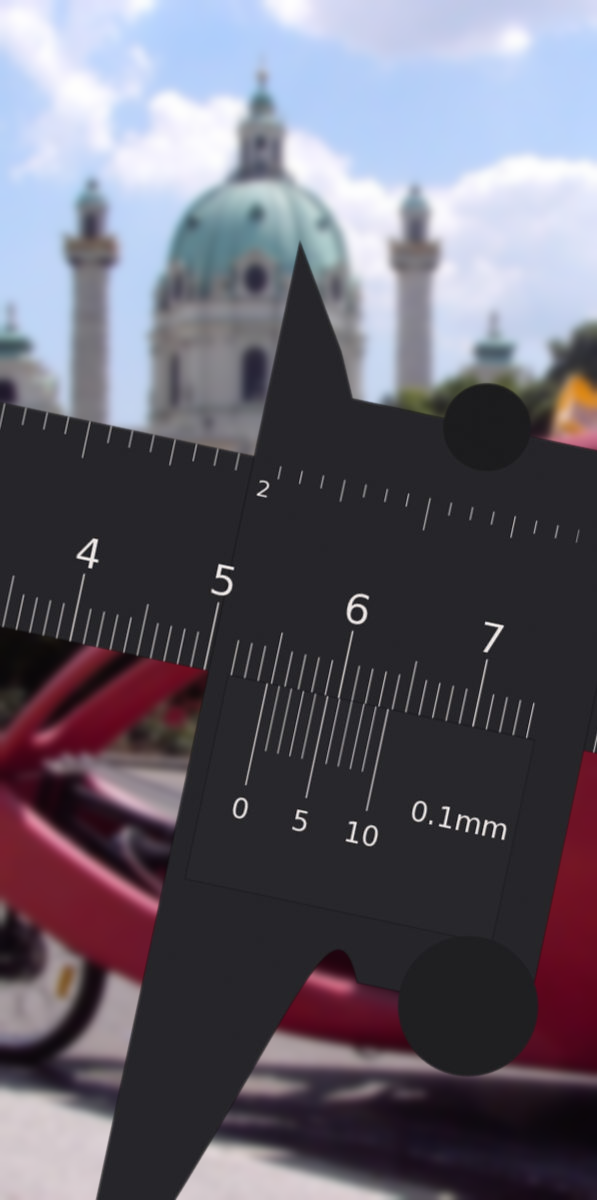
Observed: 54.7 mm
